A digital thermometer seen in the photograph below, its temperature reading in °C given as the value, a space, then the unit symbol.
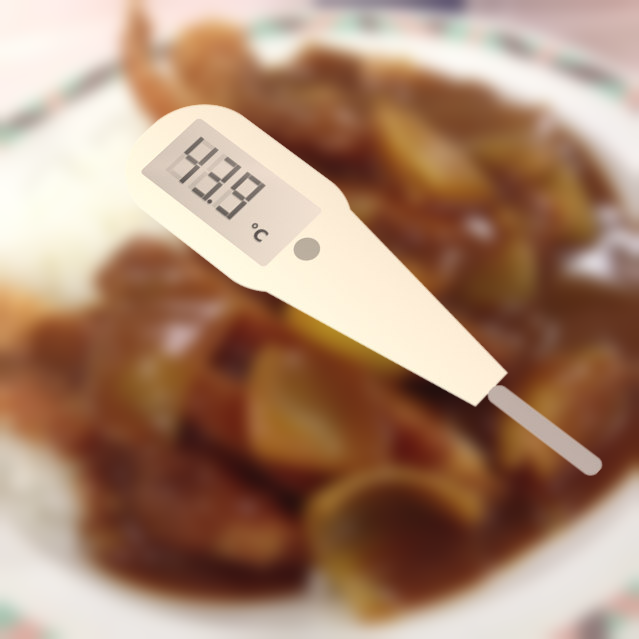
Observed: 43.9 °C
